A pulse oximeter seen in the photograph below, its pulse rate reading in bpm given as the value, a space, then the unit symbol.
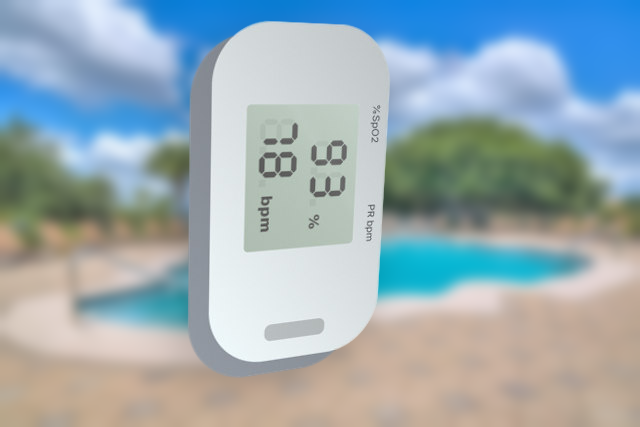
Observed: 78 bpm
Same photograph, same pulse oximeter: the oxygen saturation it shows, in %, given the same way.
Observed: 93 %
